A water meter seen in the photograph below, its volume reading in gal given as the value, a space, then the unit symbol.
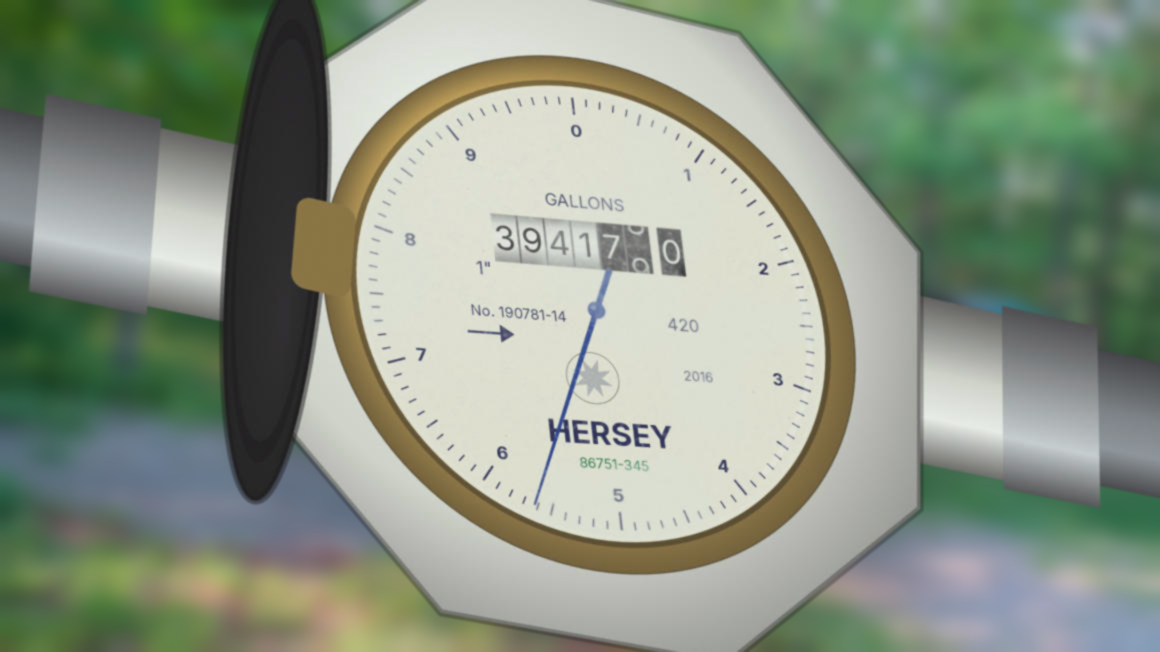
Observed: 3941785.6 gal
